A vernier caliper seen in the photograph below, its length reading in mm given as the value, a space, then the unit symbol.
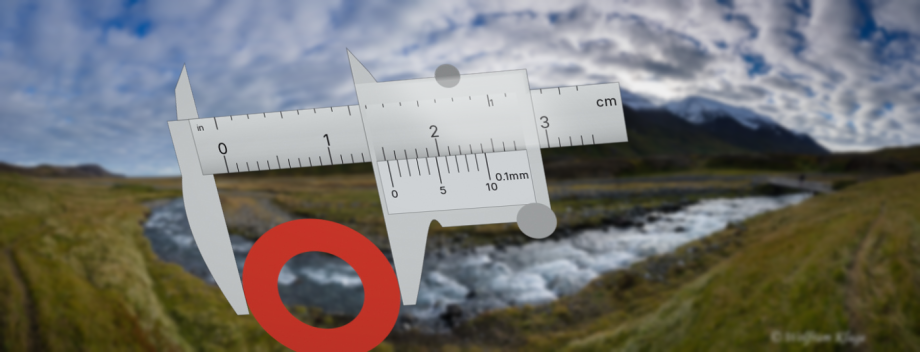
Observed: 15.2 mm
